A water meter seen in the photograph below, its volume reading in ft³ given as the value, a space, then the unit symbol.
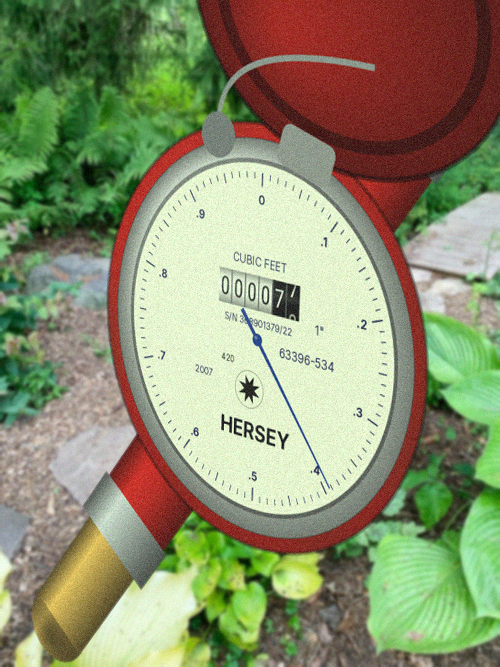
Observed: 77.39 ft³
